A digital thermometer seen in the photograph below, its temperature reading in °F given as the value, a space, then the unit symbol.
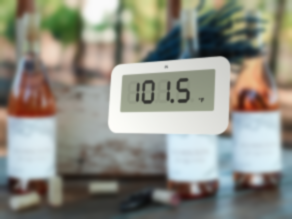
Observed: 101.5 °F
